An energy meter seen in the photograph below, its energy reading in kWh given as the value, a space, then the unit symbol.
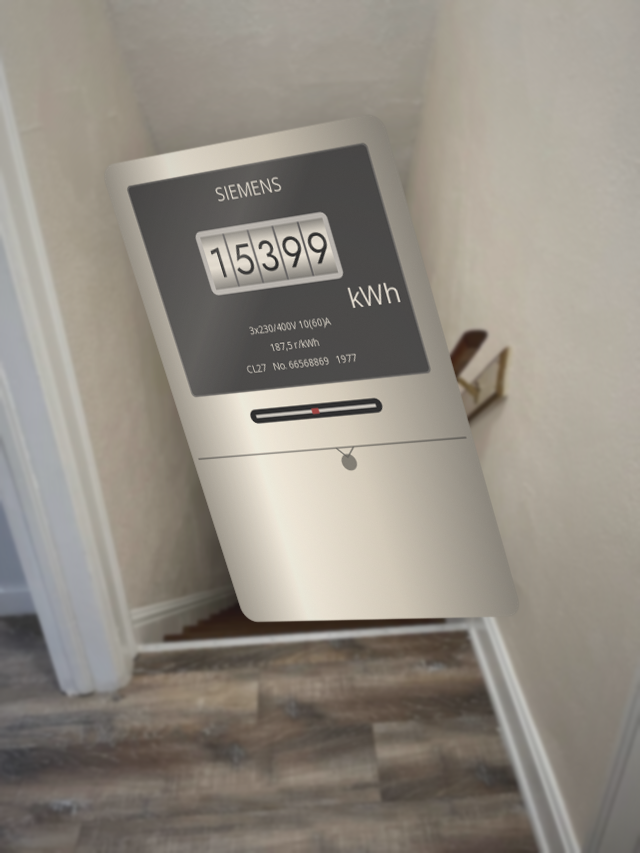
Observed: 15399 kWh
